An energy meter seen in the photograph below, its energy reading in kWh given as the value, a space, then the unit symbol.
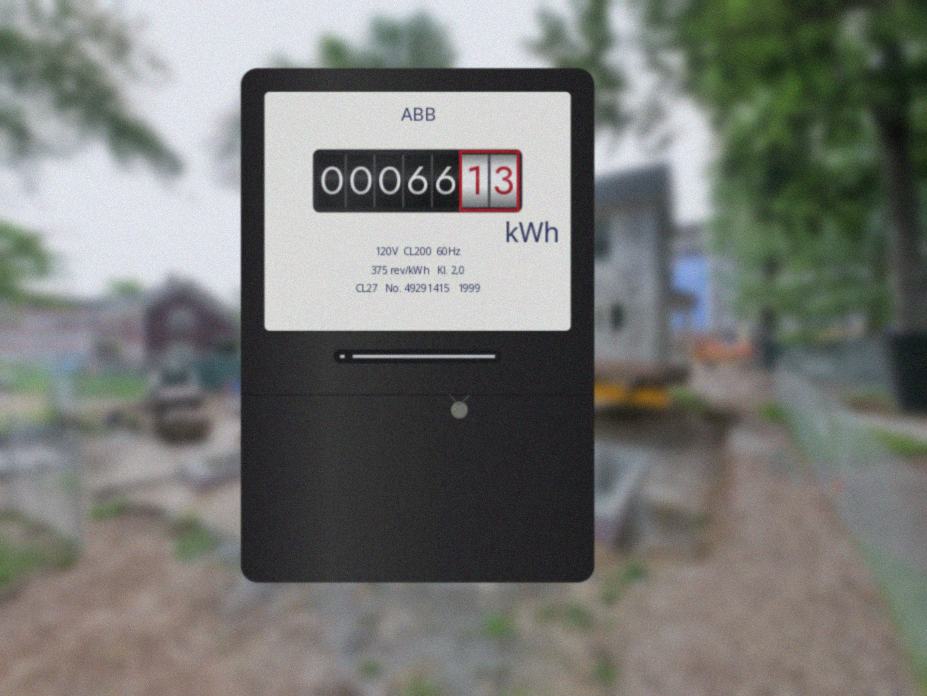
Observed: 66.13 kWh
